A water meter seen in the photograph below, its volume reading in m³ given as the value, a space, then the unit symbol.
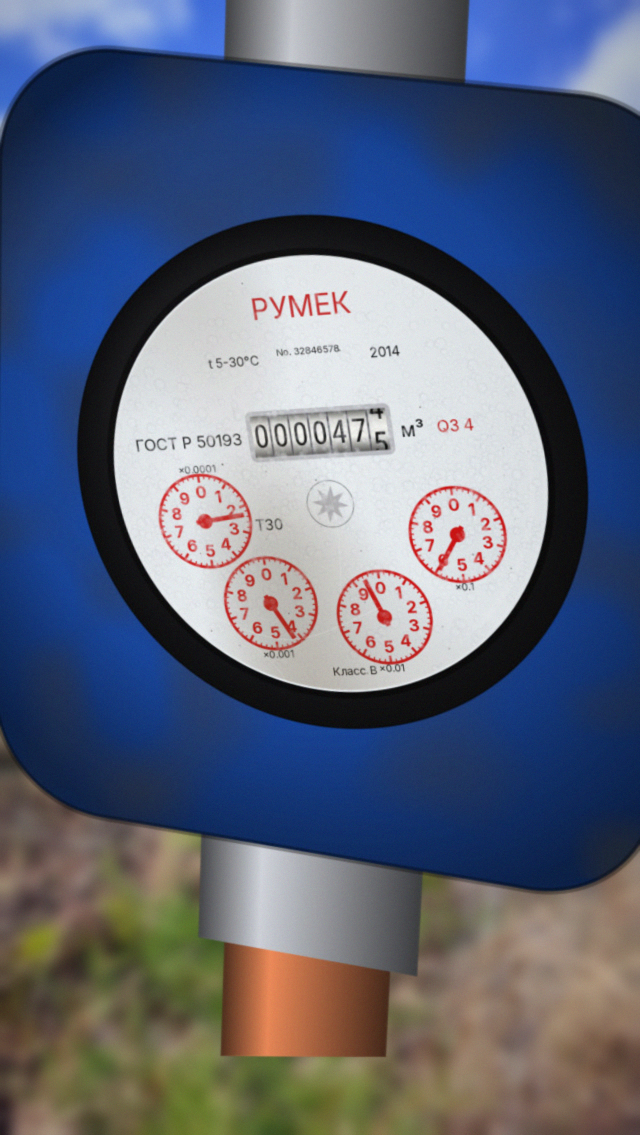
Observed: 474.5942 m³
